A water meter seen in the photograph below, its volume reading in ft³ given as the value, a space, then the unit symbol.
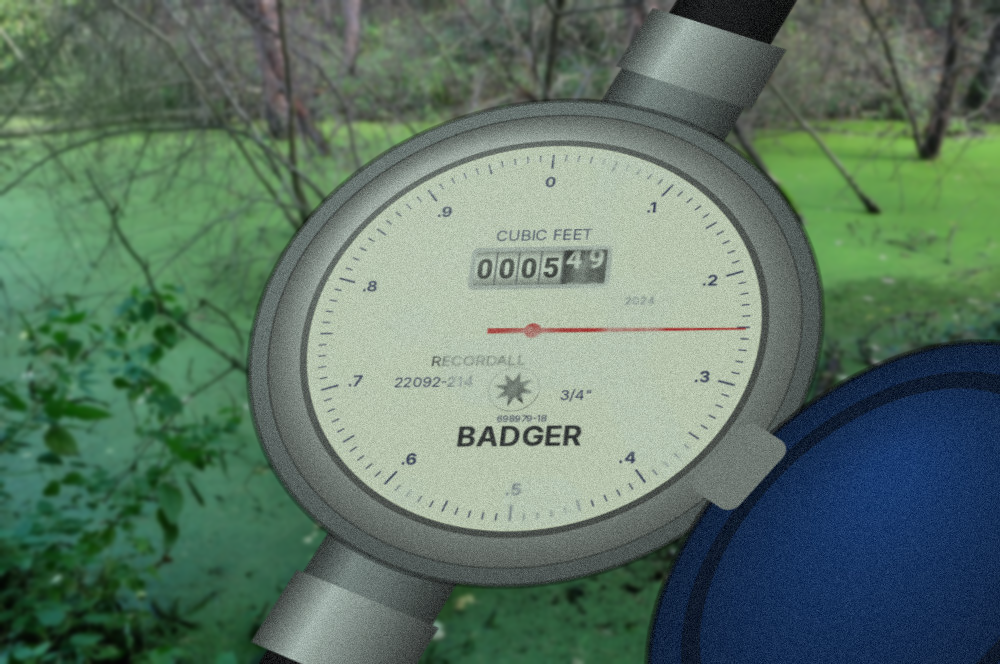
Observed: 549.25 ft³
